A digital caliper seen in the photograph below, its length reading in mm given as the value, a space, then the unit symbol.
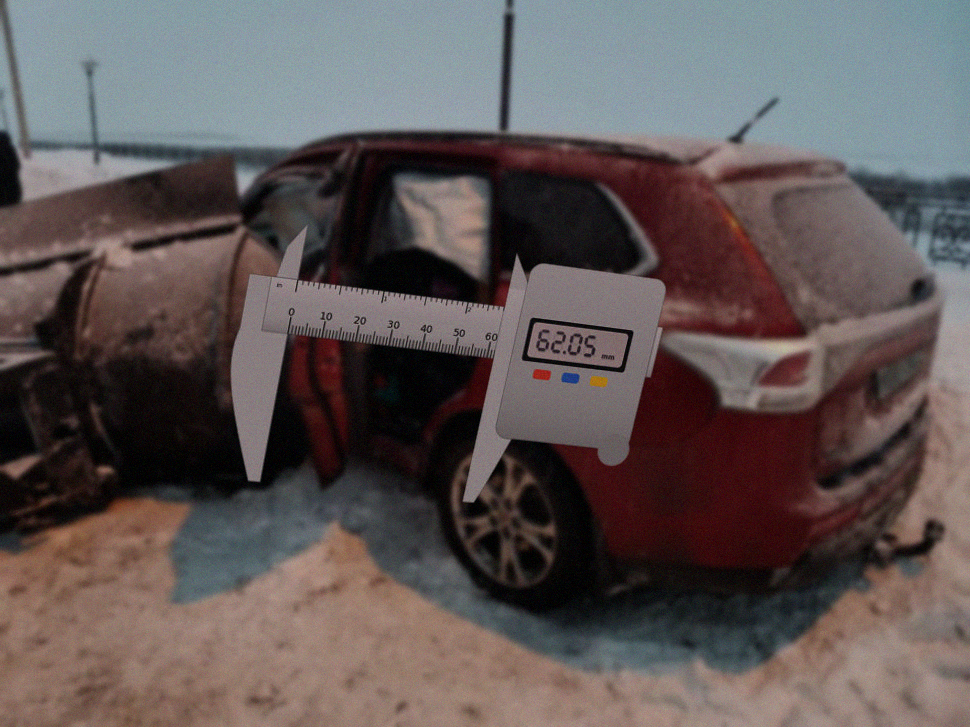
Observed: 62.05 mm
